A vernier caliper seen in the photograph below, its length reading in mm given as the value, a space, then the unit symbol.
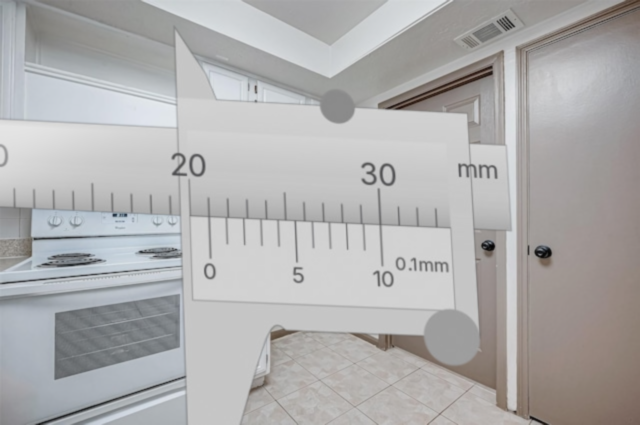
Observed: 21.0 mm
